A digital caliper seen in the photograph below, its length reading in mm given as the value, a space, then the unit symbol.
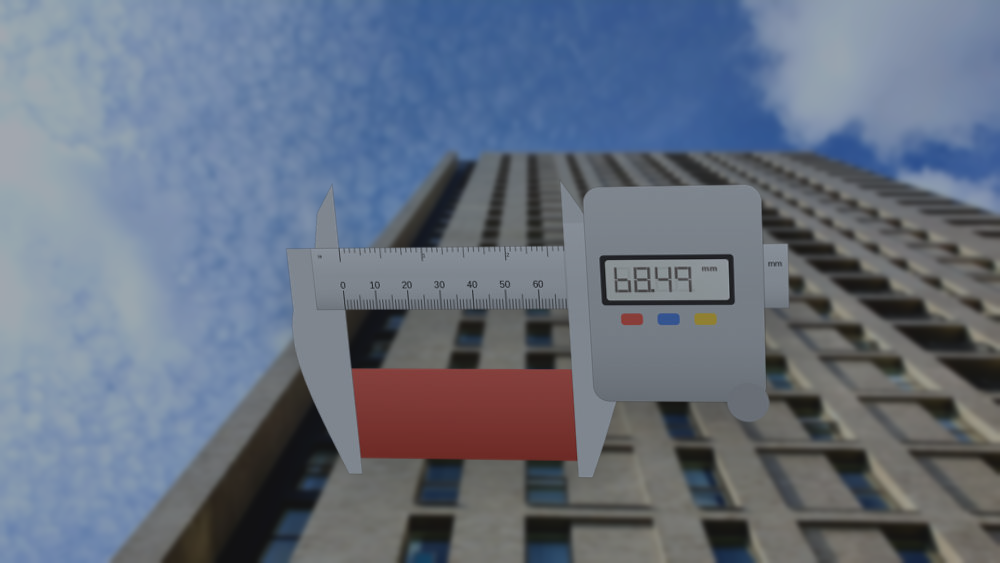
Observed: 68.49 mm
